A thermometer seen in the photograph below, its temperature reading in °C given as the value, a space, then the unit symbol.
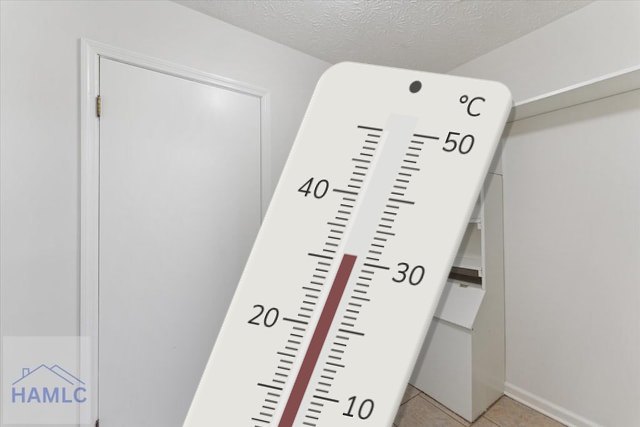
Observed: 31 °C
